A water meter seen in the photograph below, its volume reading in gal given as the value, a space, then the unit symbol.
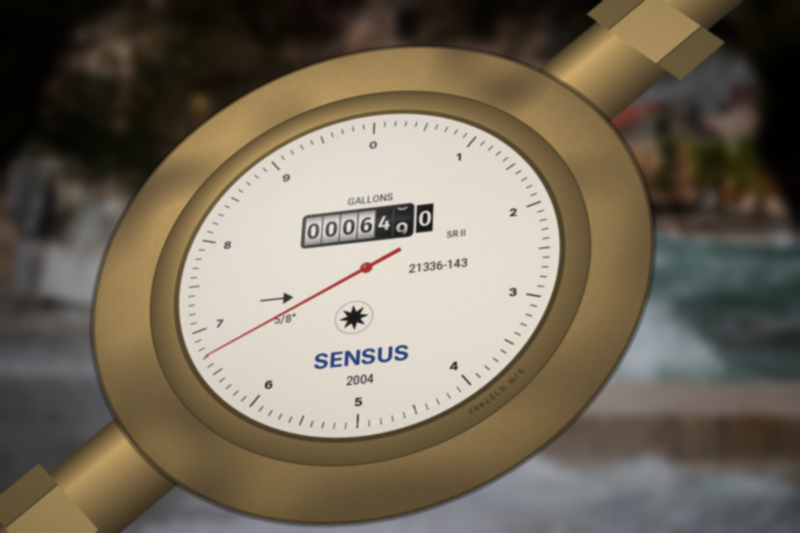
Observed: 6486.7 gal
